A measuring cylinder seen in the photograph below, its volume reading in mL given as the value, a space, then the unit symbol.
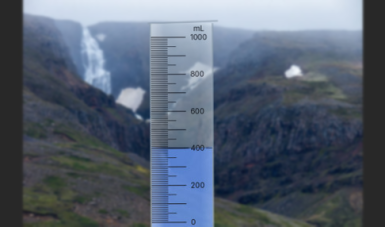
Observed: 400 mL
